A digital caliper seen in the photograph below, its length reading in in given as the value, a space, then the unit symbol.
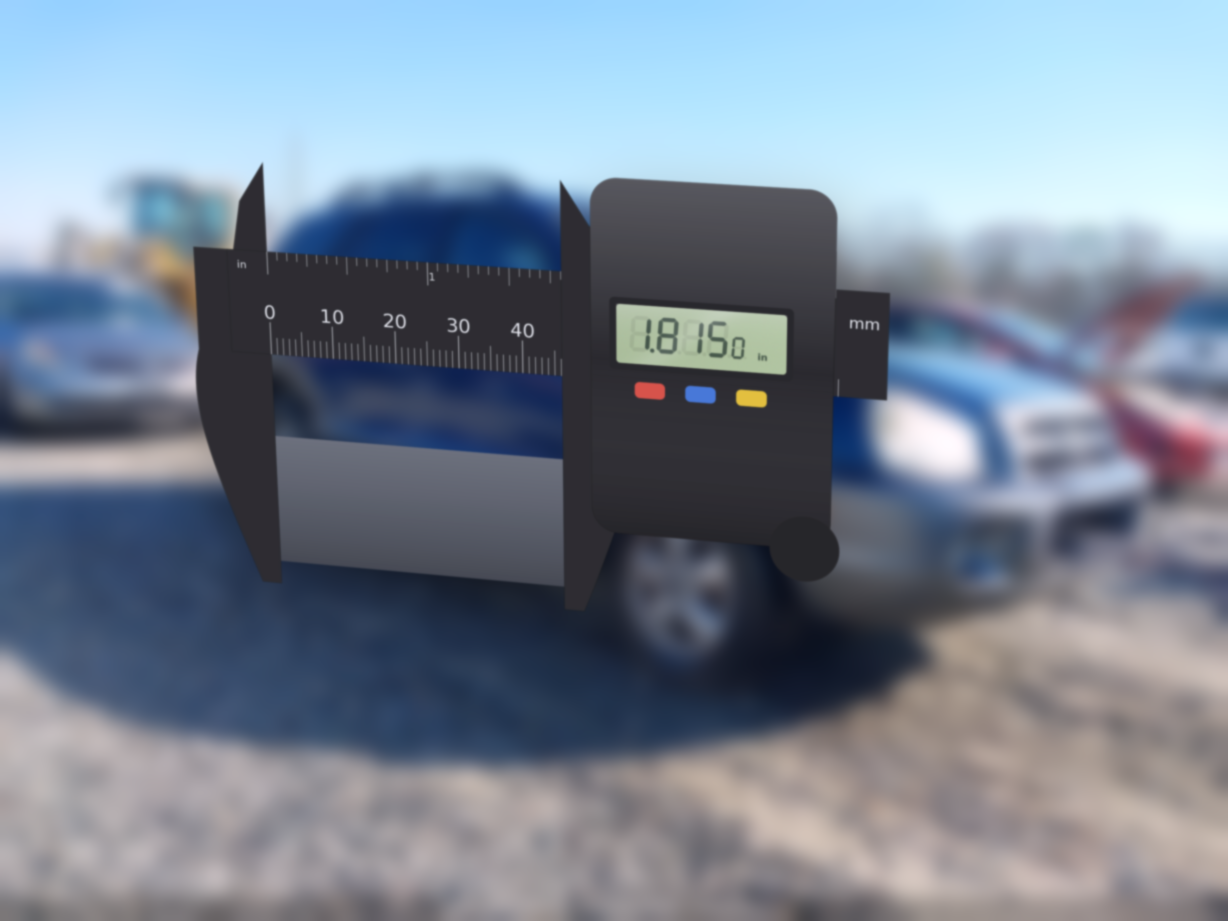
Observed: 1.8150 in
